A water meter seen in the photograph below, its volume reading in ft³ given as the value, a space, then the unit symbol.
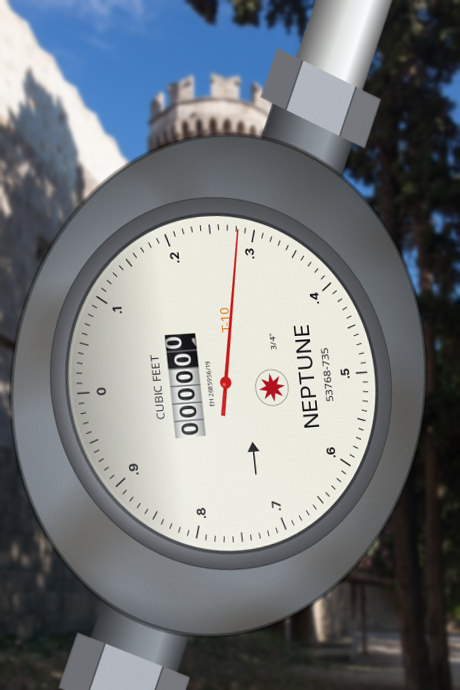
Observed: 0.28 ft³
